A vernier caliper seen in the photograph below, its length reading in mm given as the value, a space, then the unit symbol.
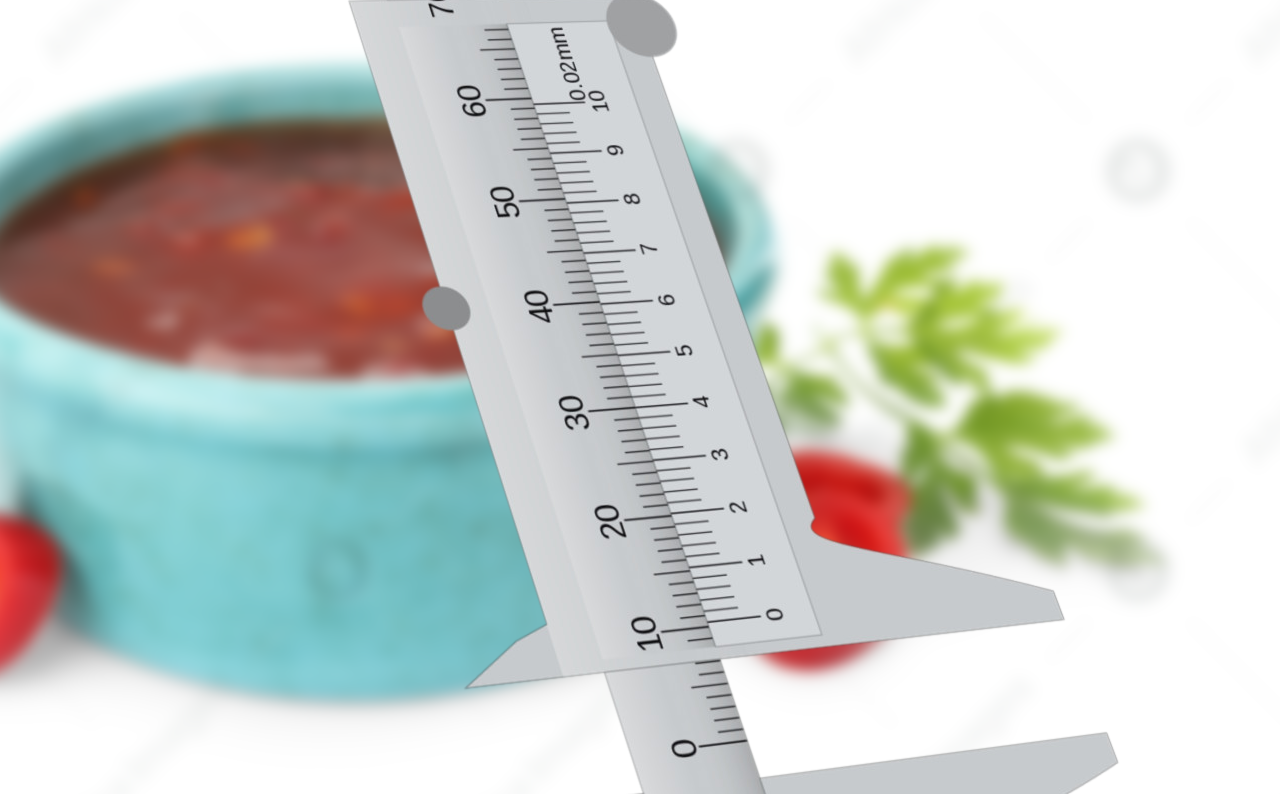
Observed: 10.4 mm
